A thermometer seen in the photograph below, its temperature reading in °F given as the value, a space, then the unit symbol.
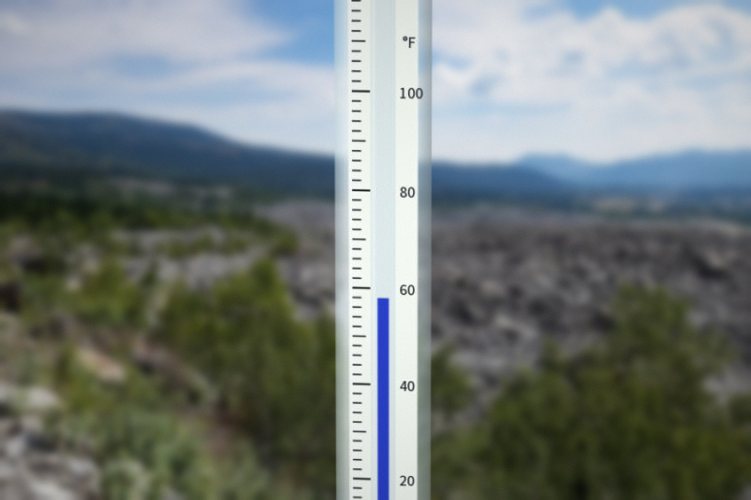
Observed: 58 °F
